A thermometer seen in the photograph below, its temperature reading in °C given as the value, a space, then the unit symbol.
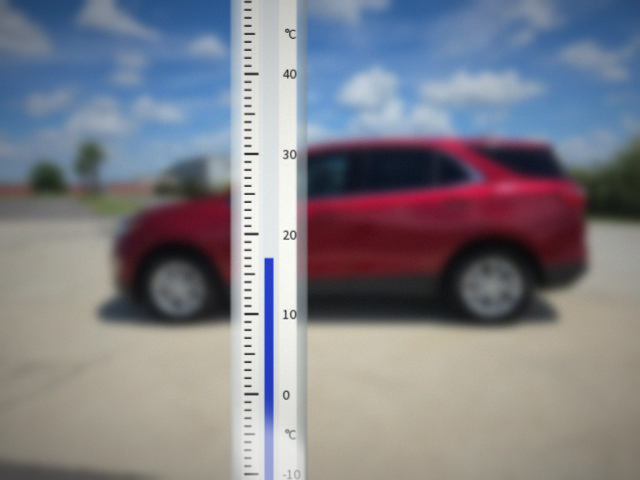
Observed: 17 °C
